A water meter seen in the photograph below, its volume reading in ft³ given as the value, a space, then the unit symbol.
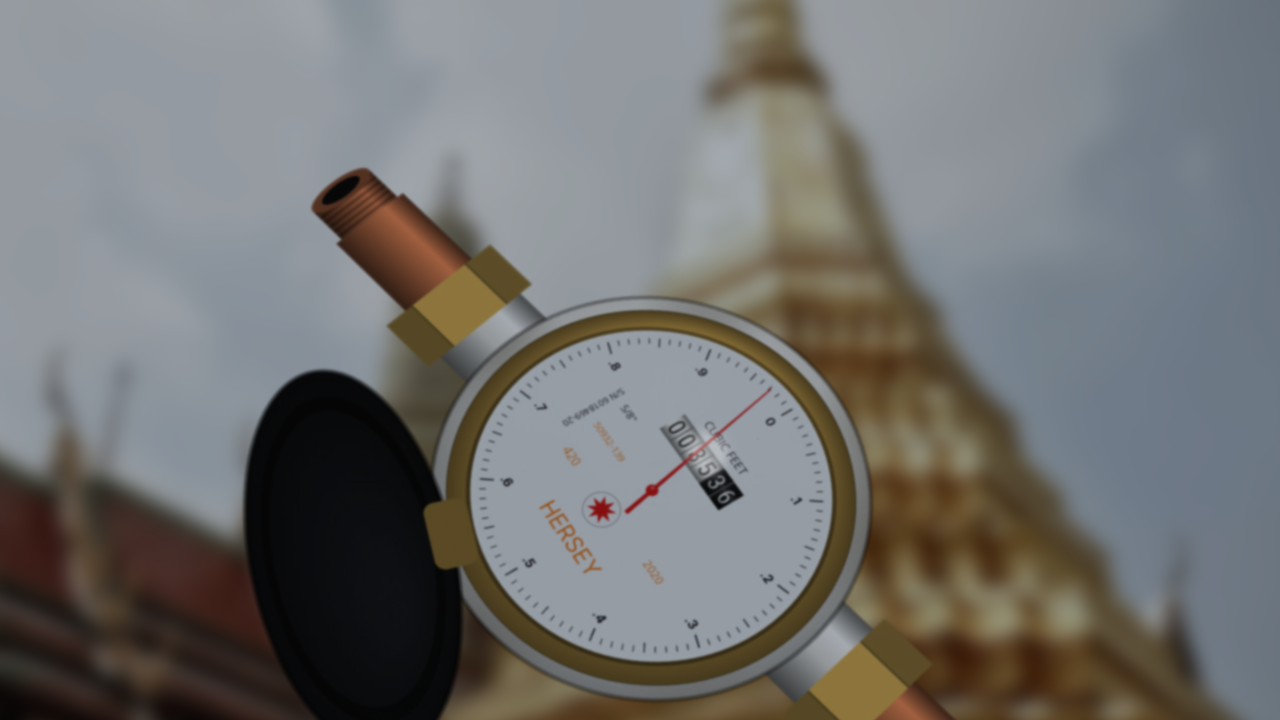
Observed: 8535.97 ft³
